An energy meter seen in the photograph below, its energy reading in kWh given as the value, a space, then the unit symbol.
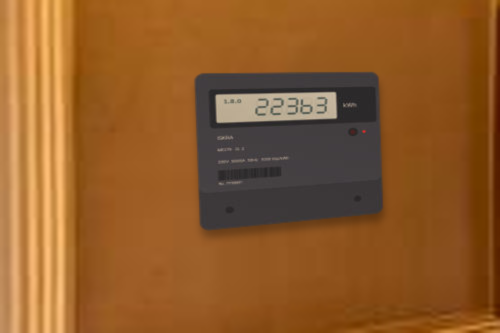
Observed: 22363 kWh
